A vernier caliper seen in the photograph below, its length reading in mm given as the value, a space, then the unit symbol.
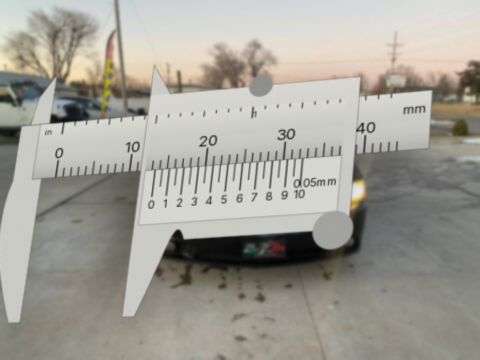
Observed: 13.4 mm
